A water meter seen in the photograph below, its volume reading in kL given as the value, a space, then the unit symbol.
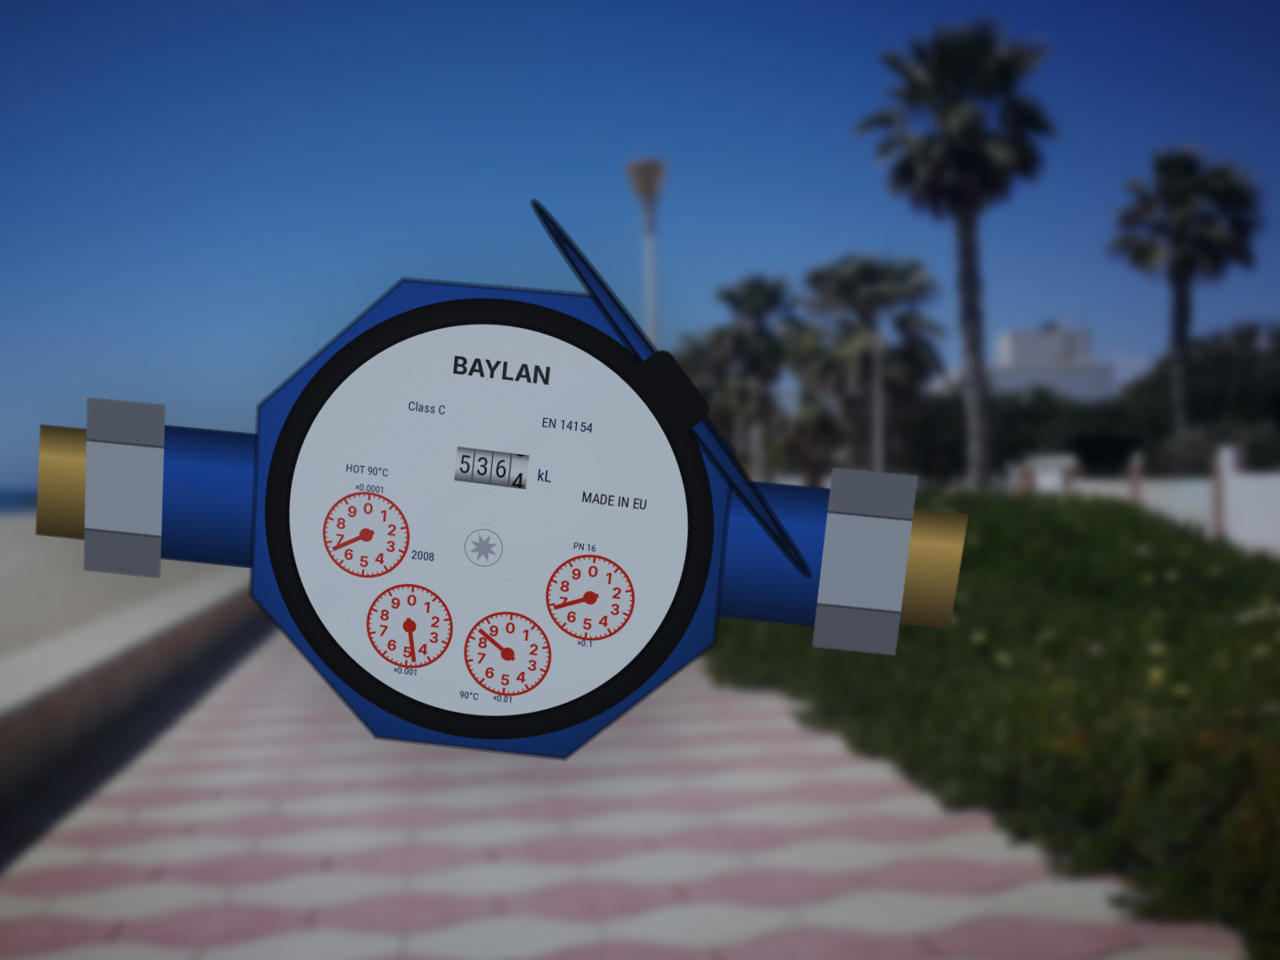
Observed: 5363.6846 kL
